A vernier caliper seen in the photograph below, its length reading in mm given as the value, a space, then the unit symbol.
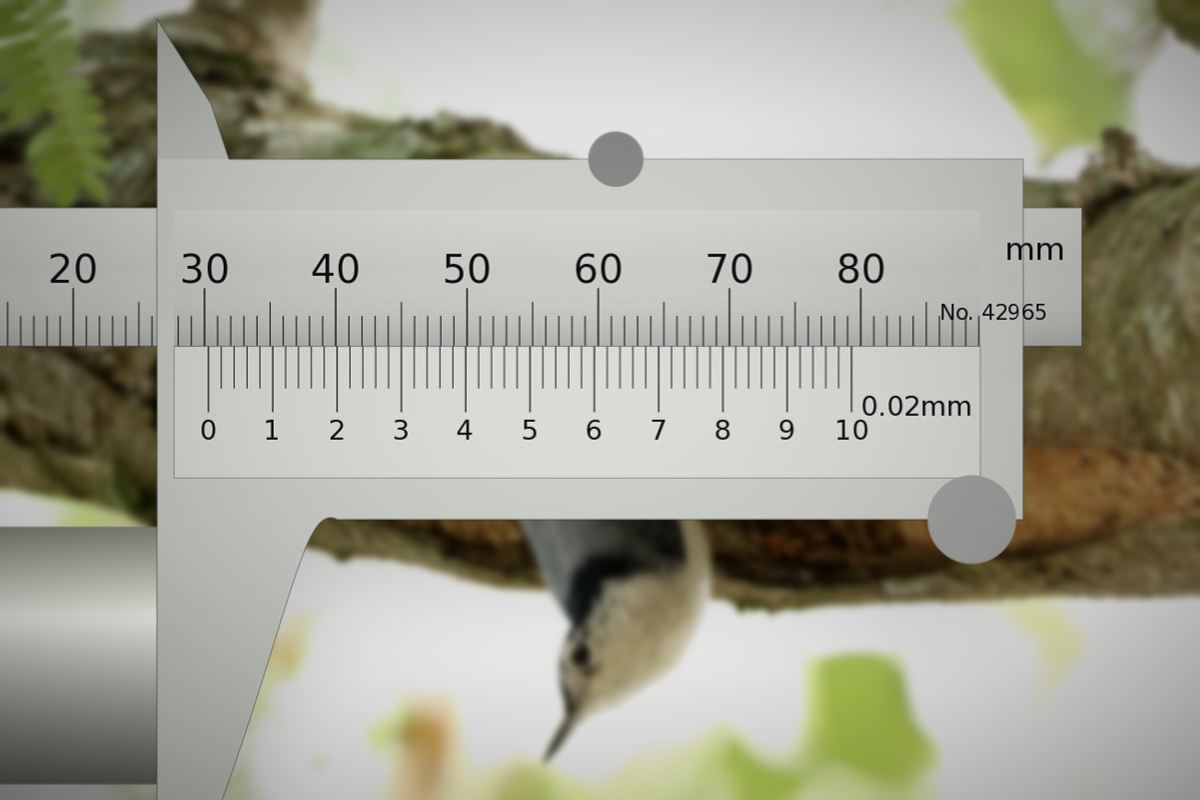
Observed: 30.3 mm
